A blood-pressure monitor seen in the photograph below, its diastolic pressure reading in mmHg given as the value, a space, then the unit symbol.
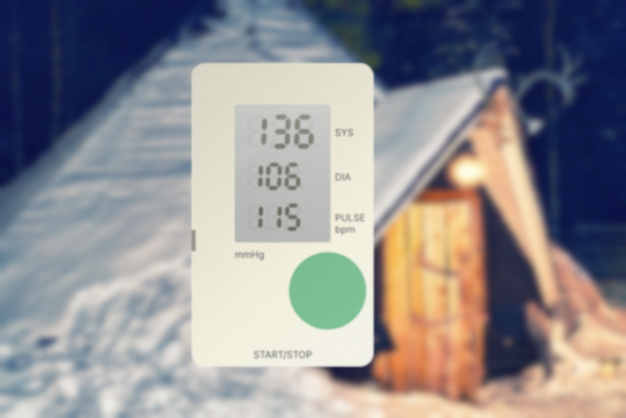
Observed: 106 mmHg
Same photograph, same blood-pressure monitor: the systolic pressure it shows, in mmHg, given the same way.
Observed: 136 mmHg
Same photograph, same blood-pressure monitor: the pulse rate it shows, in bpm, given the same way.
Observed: 115 bpm
